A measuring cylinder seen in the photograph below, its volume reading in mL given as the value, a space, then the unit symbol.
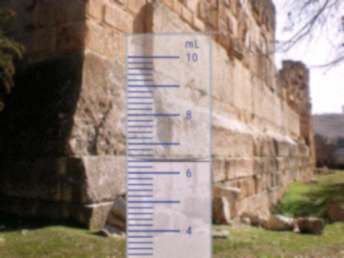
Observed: 6.4 mL
